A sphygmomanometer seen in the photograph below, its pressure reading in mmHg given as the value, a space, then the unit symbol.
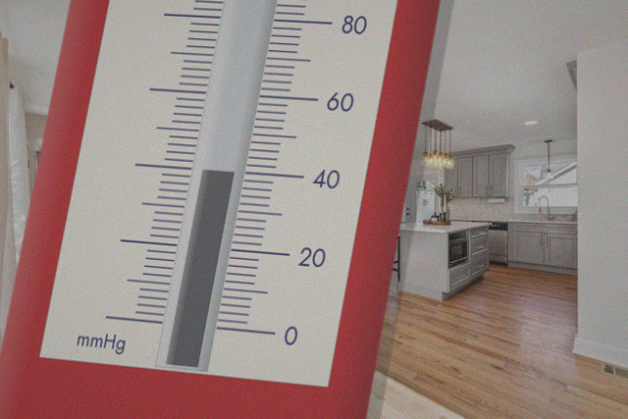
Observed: 40 mmHg
